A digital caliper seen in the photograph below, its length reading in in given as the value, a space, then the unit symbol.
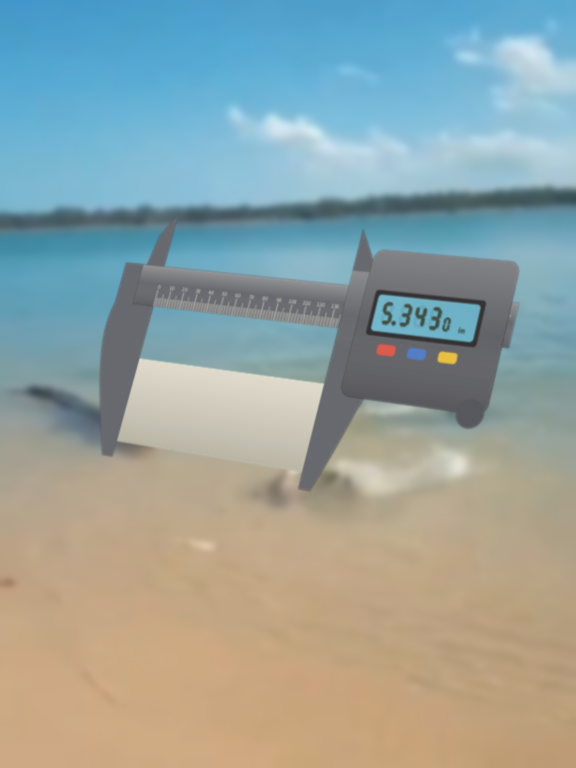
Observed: 5.3430 in
